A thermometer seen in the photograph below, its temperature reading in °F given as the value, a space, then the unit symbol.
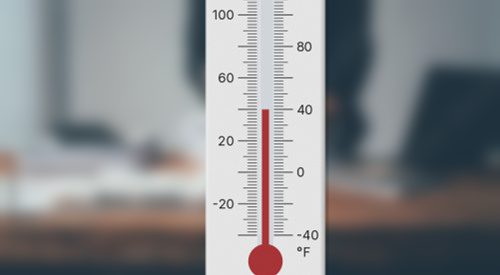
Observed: 40 °F
